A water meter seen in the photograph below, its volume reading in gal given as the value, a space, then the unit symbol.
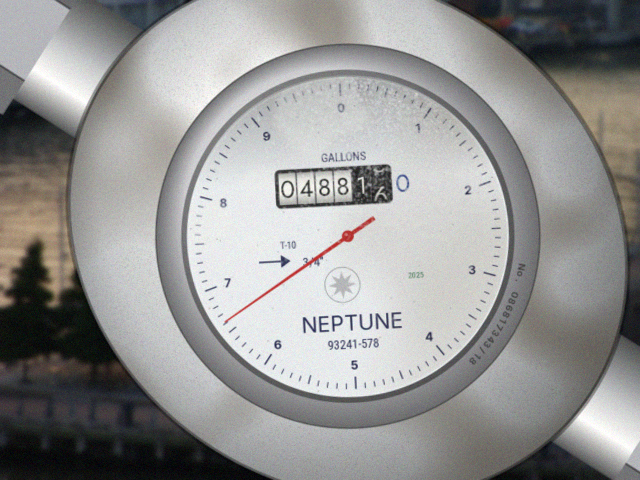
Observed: 488156.6 gal
